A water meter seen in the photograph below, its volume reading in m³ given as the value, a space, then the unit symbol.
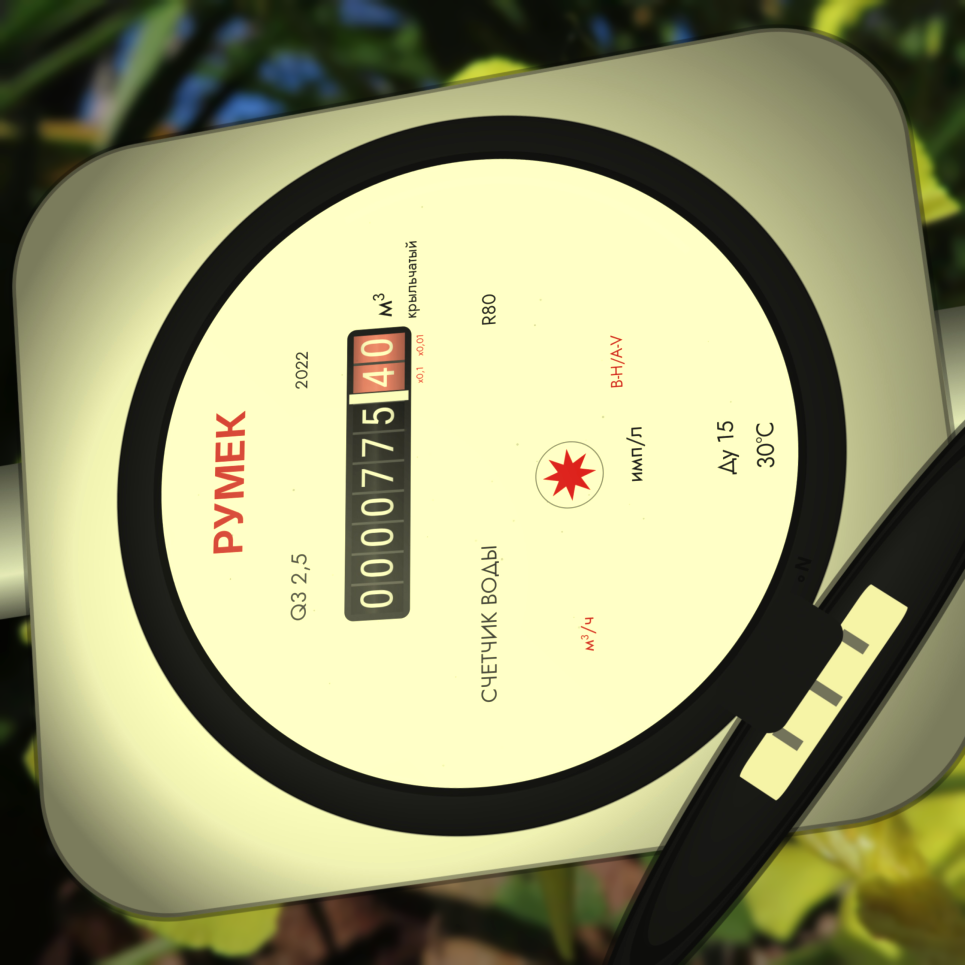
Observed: 775.40 m³
